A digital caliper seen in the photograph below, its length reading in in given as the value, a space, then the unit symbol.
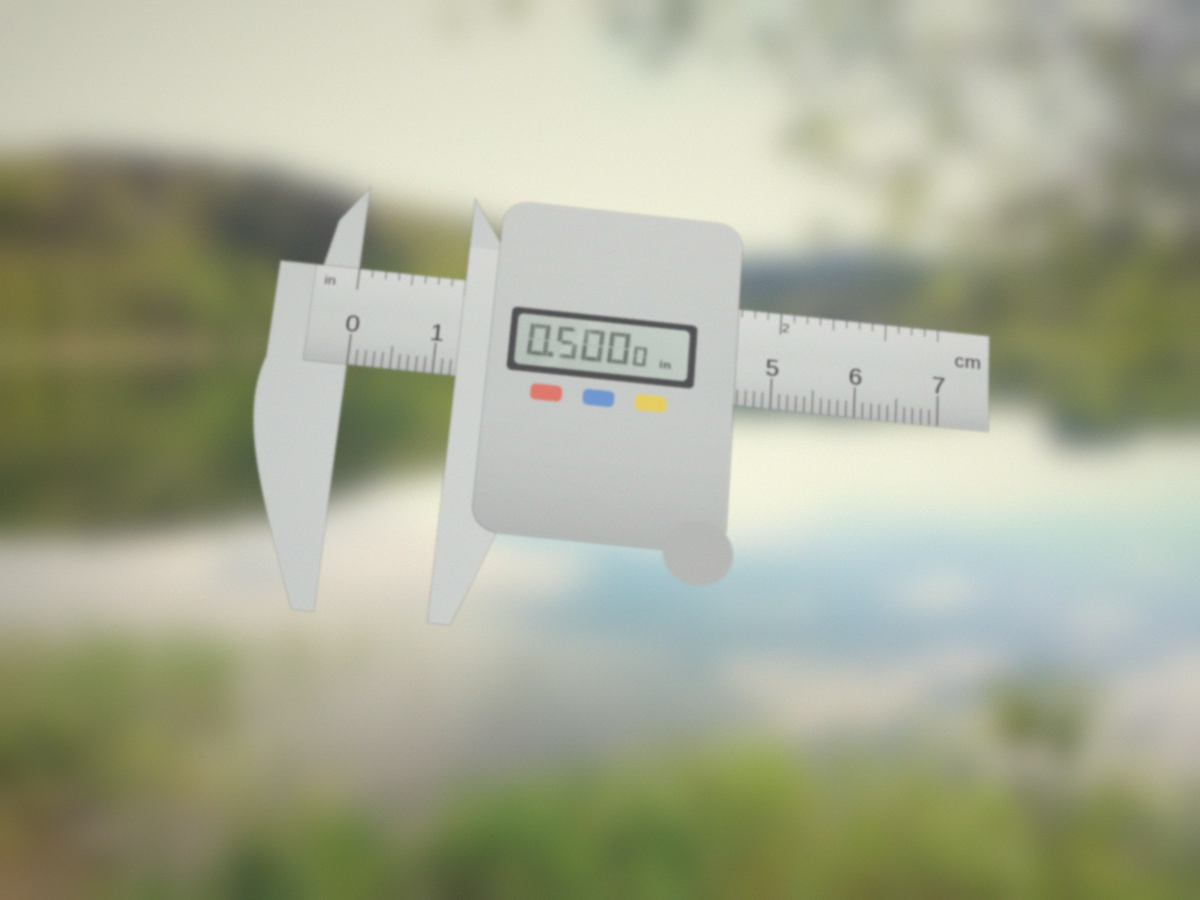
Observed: 0.5000 in
